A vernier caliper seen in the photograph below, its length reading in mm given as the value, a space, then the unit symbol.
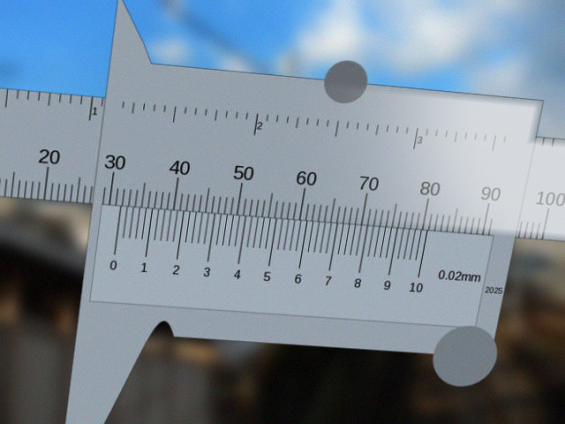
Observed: 31.8 mm
